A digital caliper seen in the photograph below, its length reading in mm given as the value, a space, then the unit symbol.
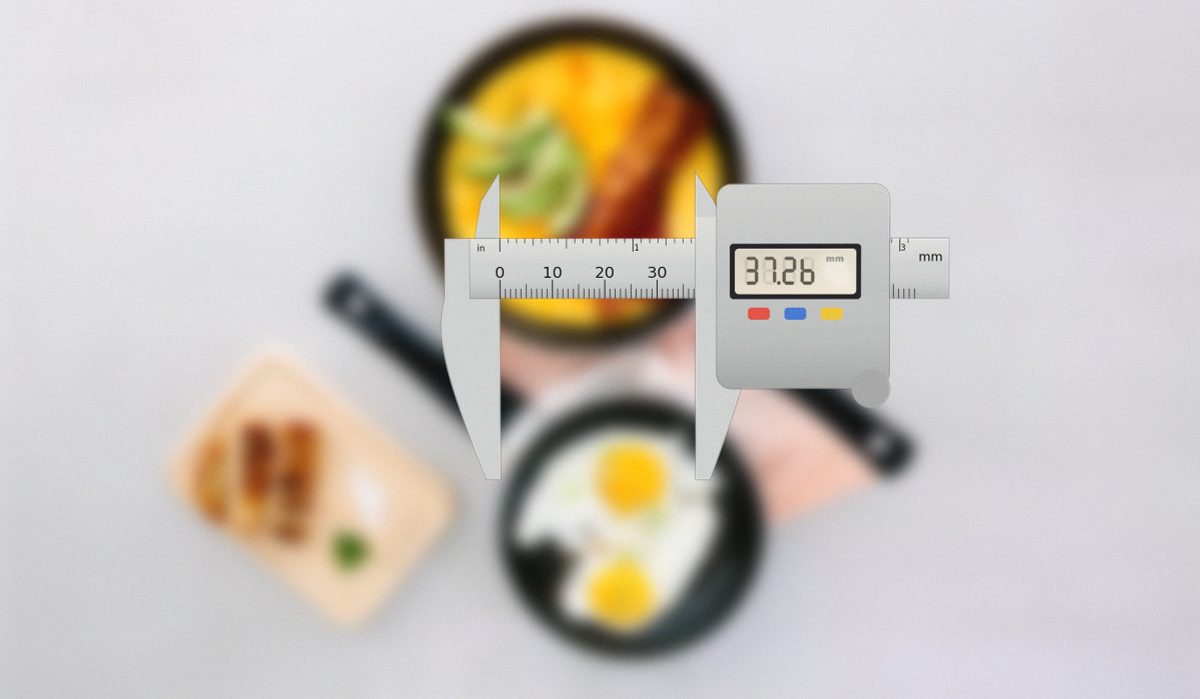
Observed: 37.26 mm
